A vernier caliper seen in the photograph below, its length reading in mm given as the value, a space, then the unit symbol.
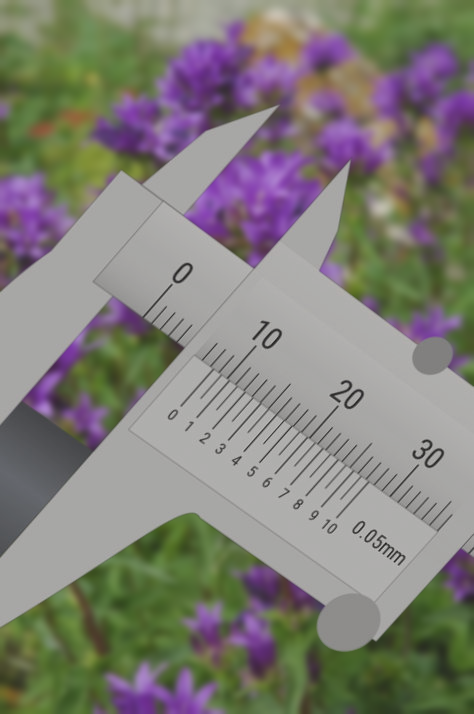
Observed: 8.4 mm
